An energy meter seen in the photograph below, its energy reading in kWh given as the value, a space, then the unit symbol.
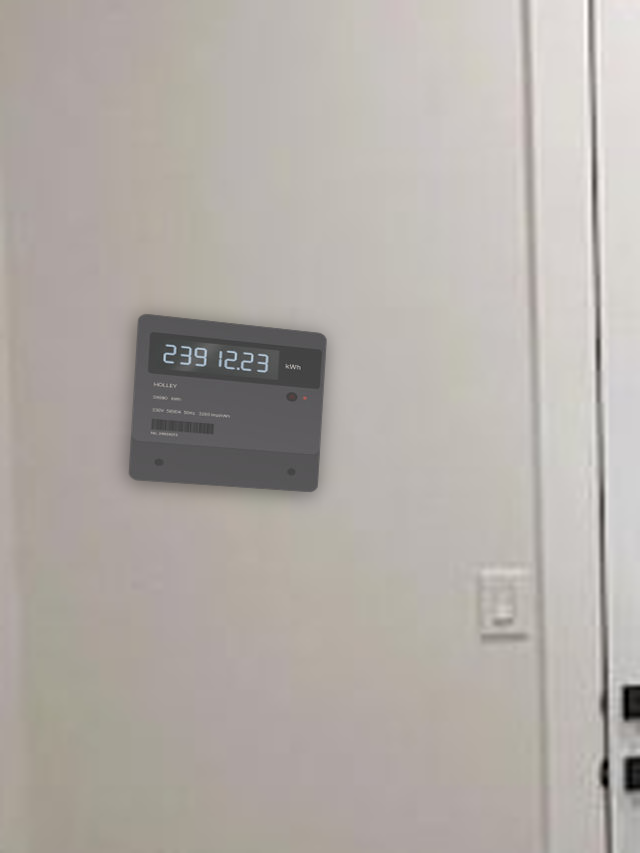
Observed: 23912.23 kWh
